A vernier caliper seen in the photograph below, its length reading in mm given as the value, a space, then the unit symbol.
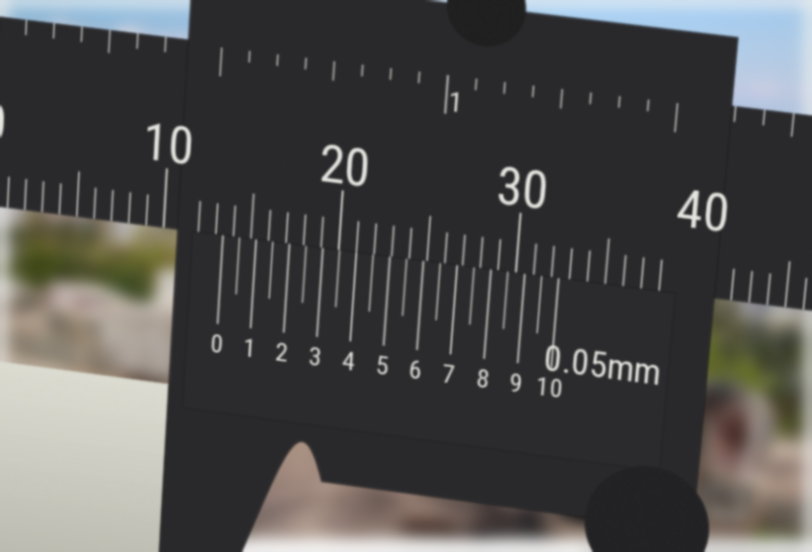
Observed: 13.4 mm
